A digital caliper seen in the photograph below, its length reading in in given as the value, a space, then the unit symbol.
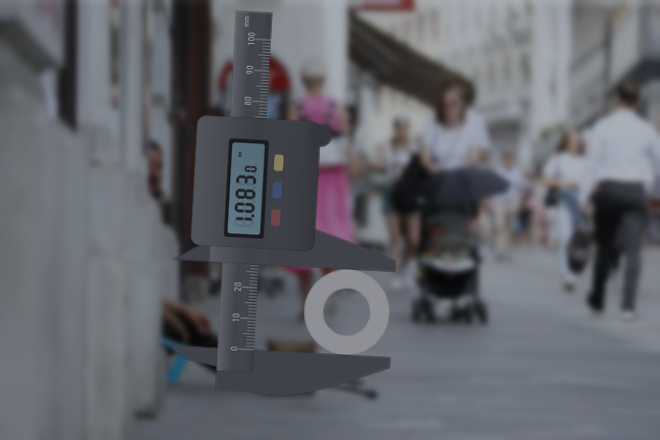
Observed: 1.0830 in
